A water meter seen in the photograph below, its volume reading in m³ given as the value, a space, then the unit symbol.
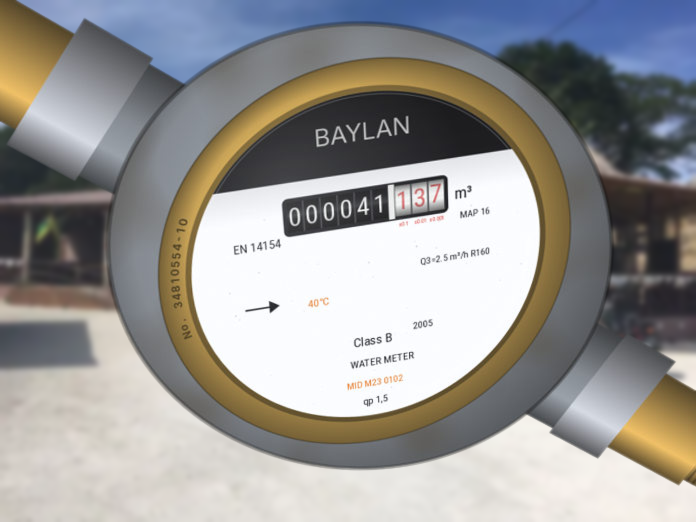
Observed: 41.137 m³
